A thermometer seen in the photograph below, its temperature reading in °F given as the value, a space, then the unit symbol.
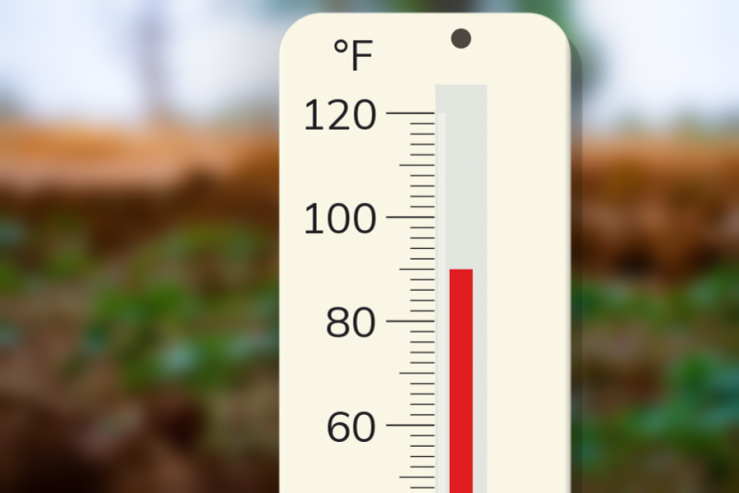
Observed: 90 °F
